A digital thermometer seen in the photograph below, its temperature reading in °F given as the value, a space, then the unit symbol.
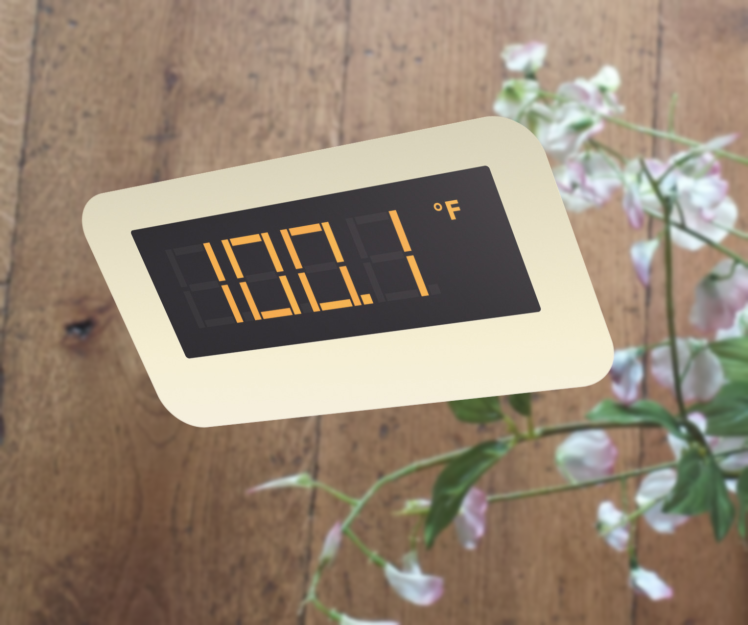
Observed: 100.1 °F
